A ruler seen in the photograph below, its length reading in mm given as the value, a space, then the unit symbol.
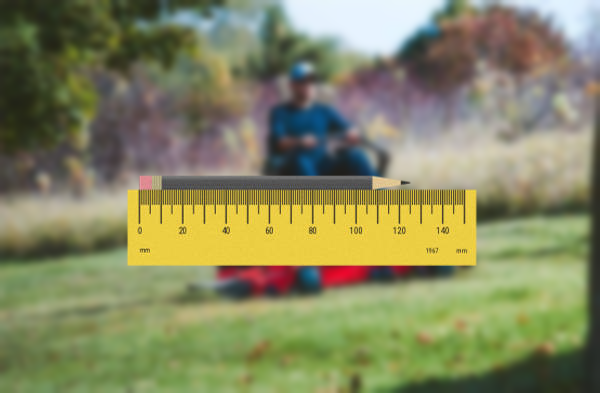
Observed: 125 mm
